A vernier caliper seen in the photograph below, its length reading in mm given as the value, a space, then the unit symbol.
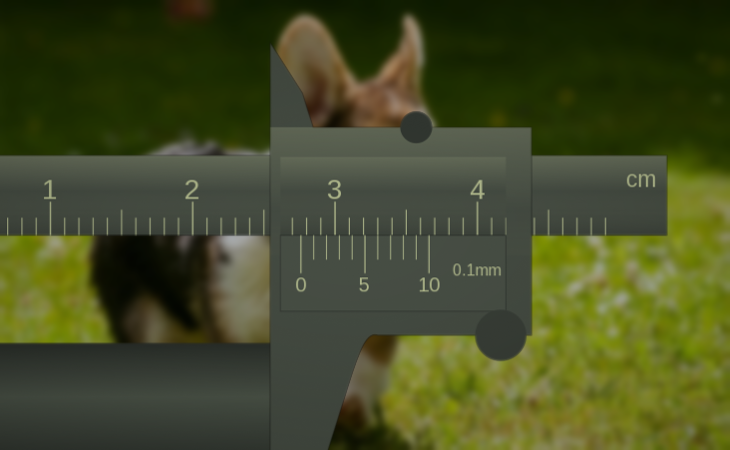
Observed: 27.6 mm
